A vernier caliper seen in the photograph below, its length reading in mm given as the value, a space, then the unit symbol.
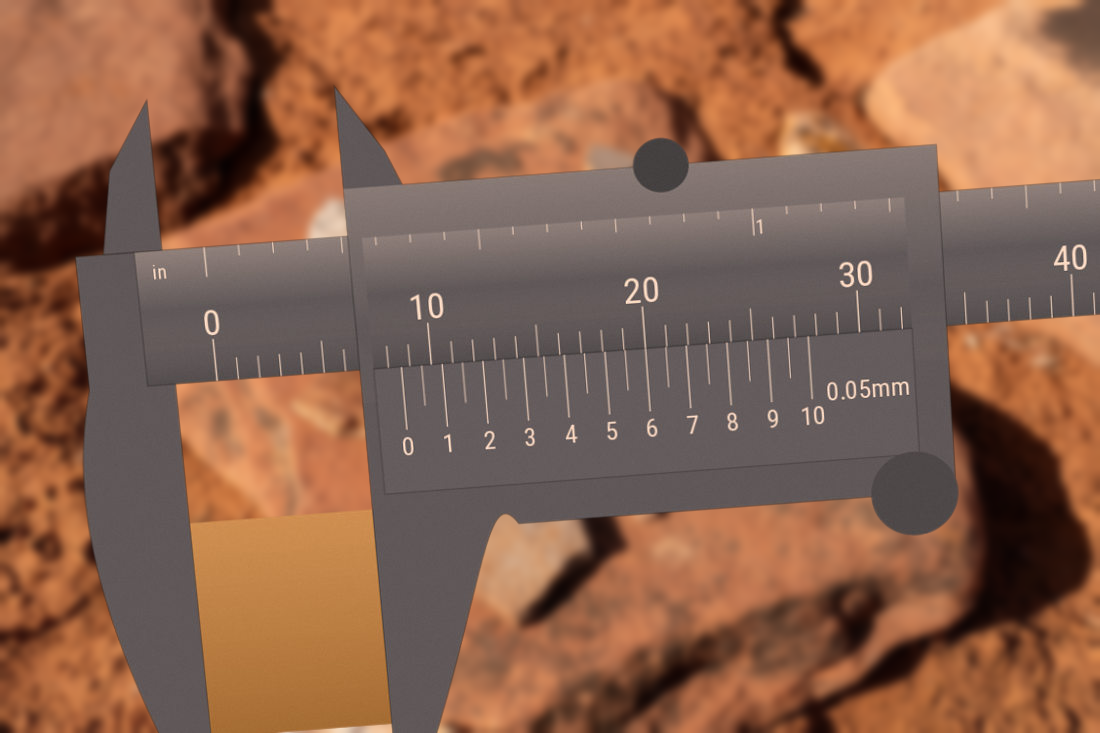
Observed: 8.6 mm
